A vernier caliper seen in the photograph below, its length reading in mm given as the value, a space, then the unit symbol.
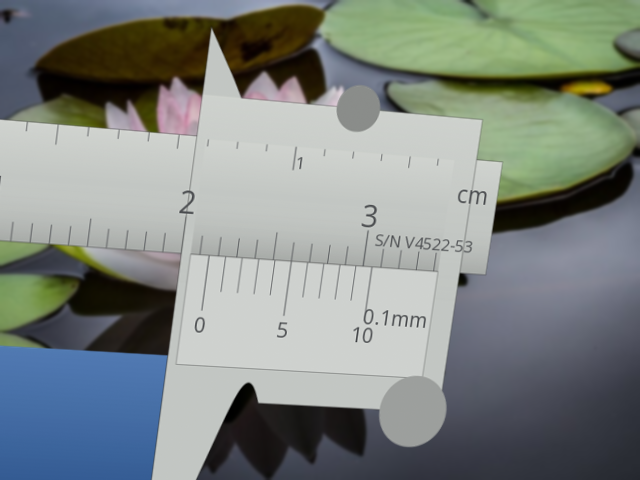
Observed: 21.5 mm
